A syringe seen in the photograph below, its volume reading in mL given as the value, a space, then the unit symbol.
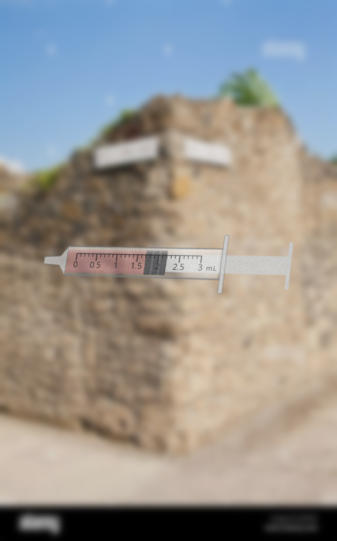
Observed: 1.7 mL
